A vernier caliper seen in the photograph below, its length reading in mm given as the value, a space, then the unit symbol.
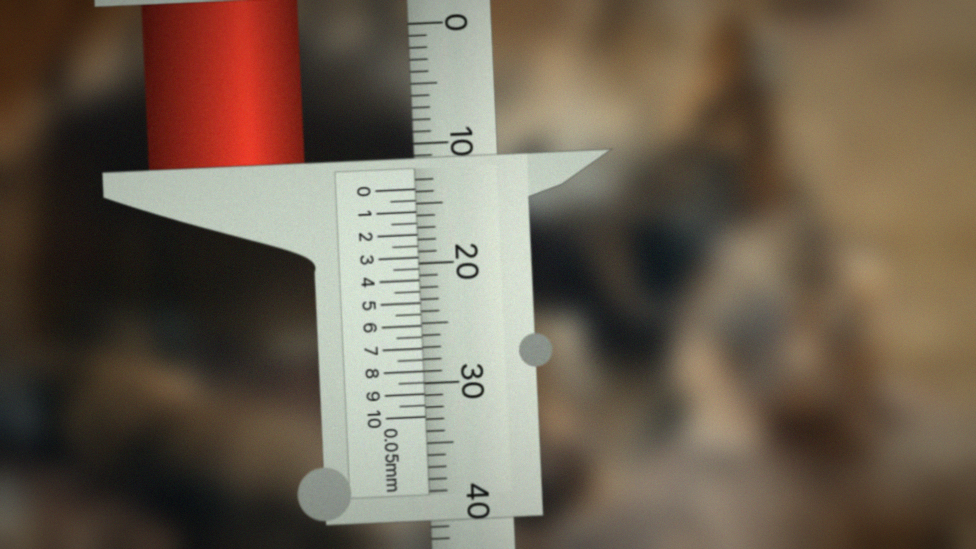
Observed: 13.8 mm
